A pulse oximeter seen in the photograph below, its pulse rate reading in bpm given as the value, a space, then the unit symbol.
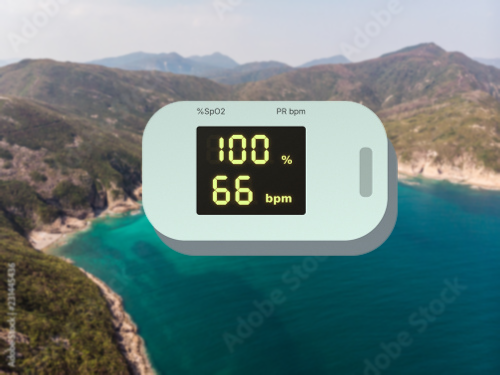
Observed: 66 bpm
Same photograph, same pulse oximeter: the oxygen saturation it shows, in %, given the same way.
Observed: 100 %
